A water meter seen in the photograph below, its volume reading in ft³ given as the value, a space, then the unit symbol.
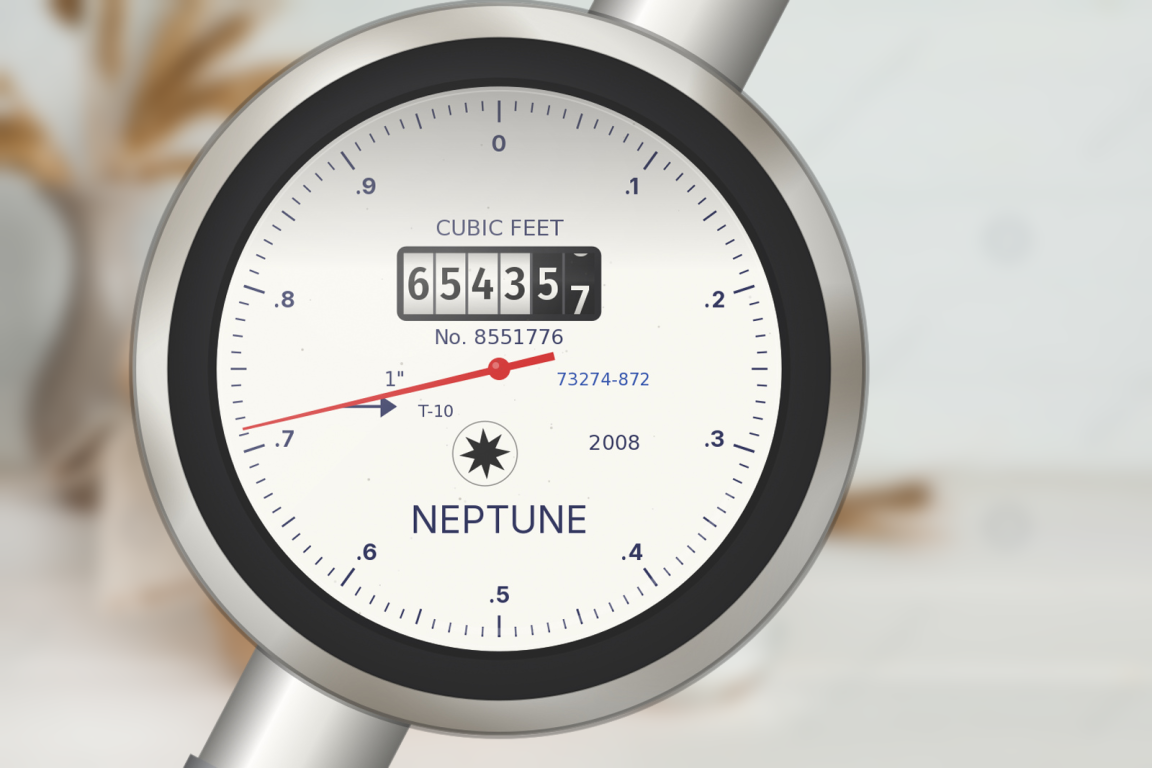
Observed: 654356.71 ft³
